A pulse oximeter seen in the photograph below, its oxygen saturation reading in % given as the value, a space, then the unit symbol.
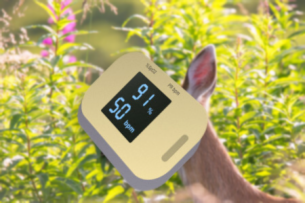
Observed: 91 %
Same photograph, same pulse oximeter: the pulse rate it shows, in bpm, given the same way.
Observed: 50 bpm
